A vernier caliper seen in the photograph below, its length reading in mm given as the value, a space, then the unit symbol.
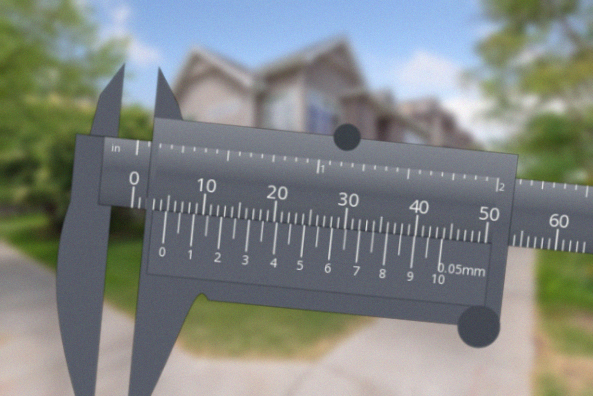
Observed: 4.8 mm
